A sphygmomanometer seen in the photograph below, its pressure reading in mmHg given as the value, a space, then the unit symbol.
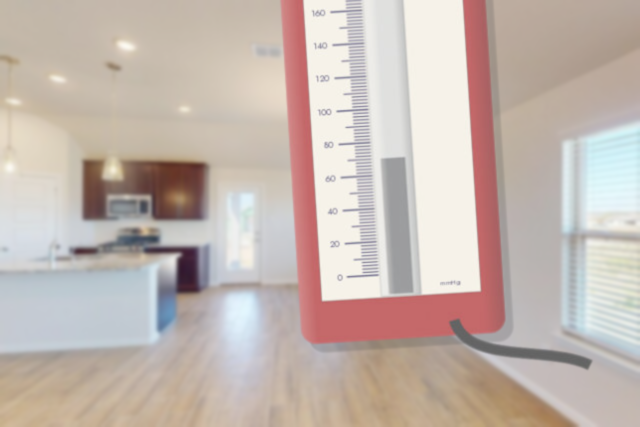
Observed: 70 mmHg
